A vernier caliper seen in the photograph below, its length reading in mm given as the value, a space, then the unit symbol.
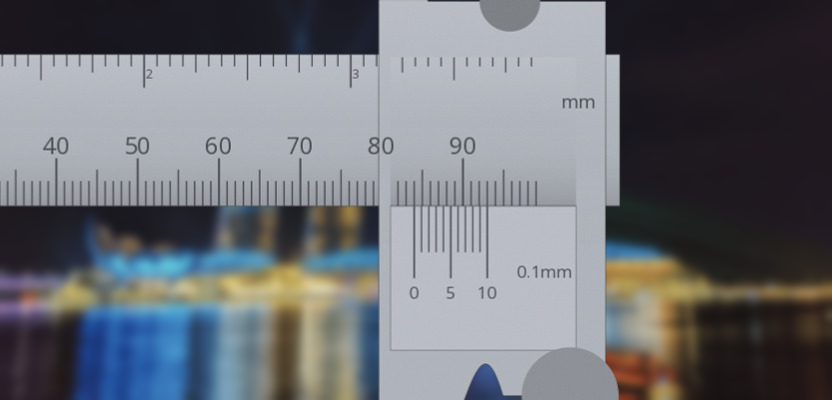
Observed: 84.0 mm
